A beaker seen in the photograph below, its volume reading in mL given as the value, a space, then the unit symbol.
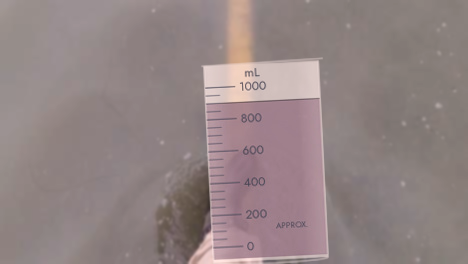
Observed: 900 mL
